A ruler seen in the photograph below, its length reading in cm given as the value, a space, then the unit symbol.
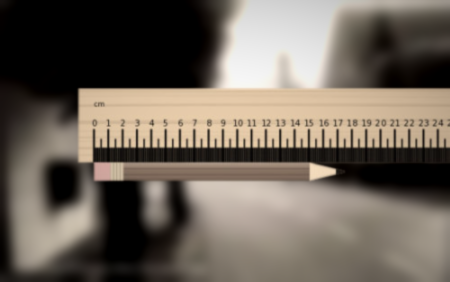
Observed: 17.5 cm
